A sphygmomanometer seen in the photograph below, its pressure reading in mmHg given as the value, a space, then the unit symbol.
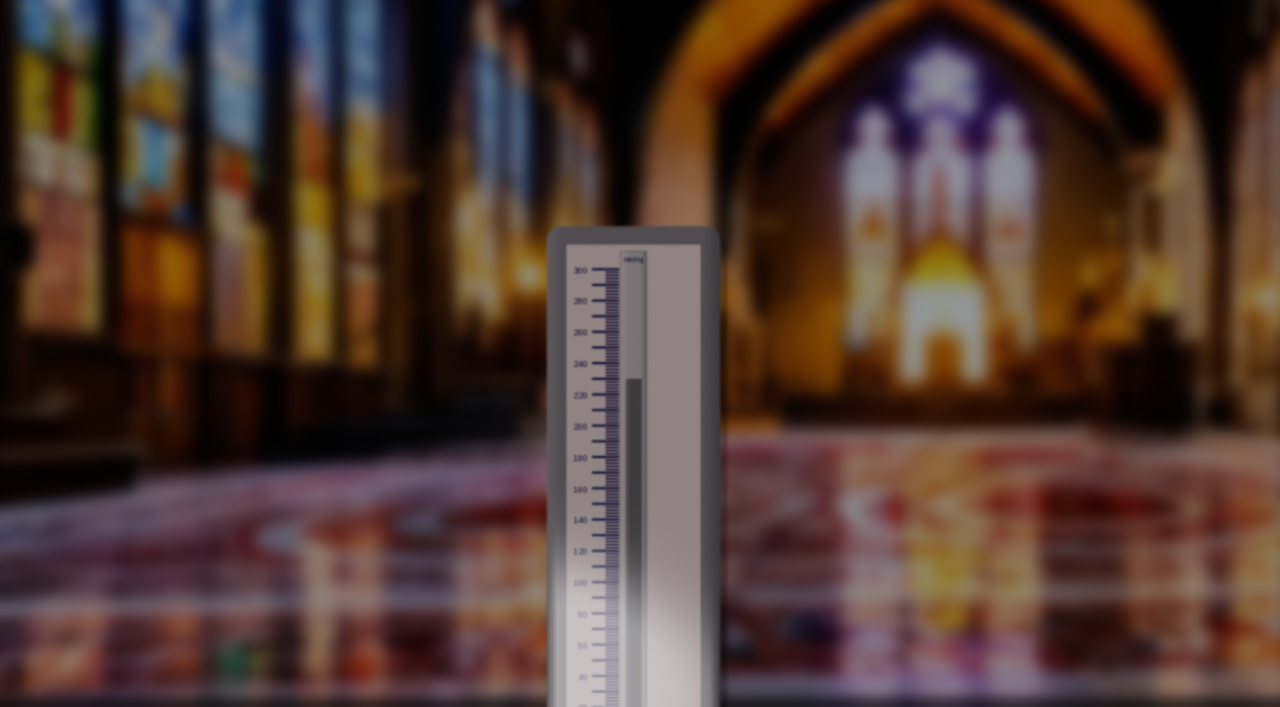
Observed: 230 mmHg
